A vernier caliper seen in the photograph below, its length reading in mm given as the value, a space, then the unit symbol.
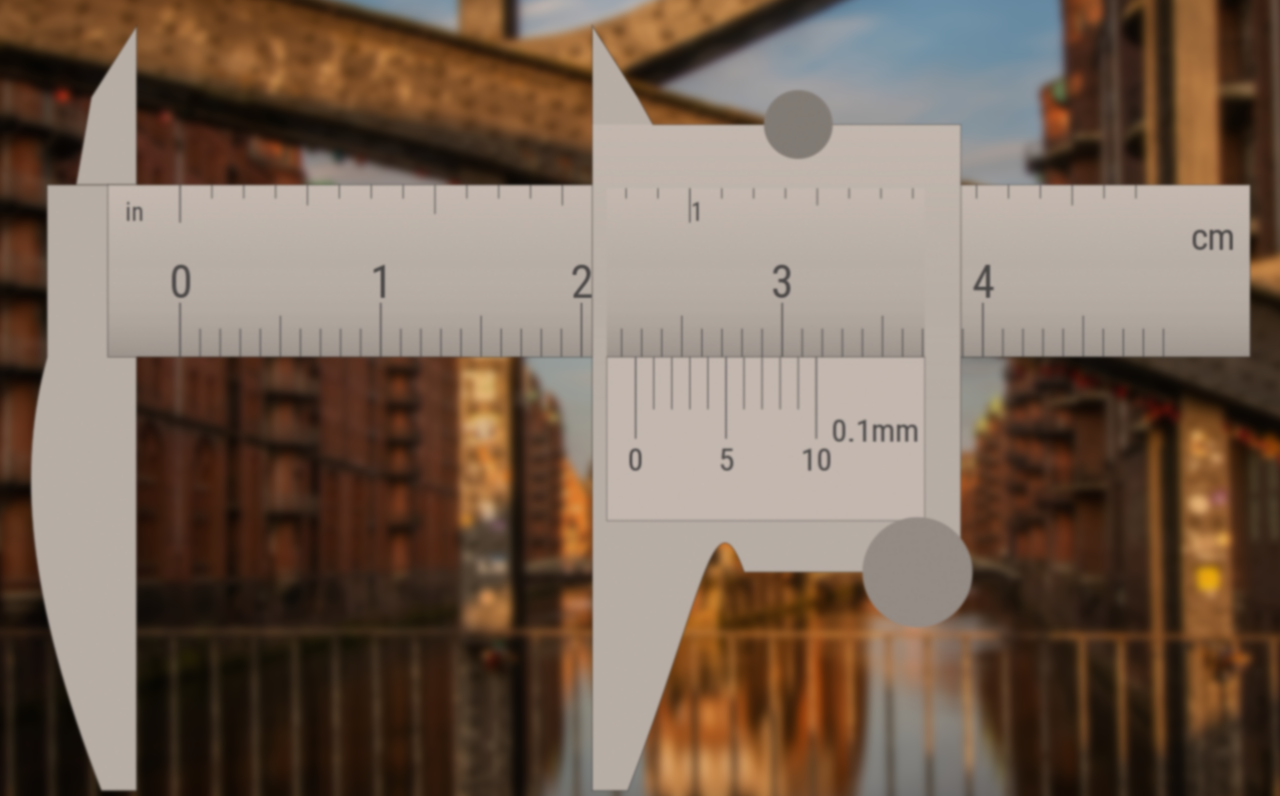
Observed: 22.7 mm
